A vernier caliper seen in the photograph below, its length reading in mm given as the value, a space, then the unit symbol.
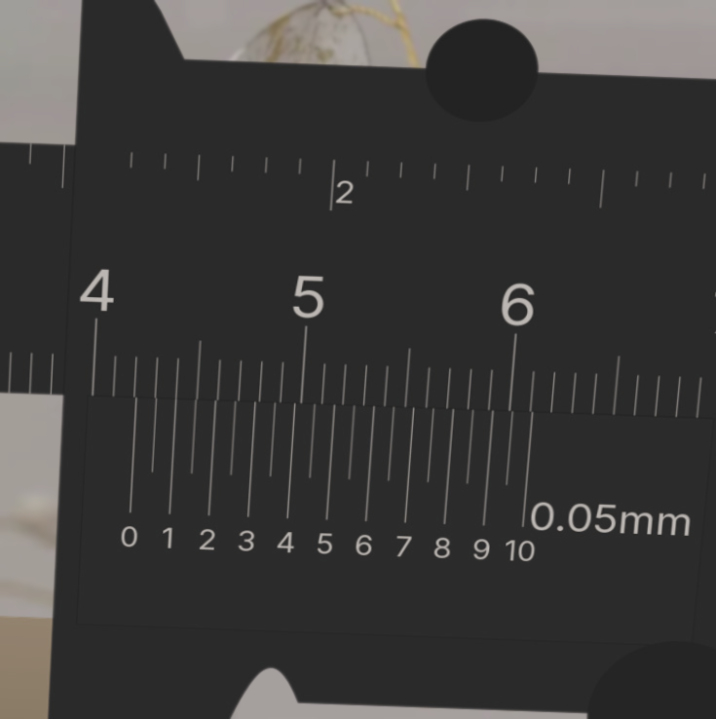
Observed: 42.1 mm
